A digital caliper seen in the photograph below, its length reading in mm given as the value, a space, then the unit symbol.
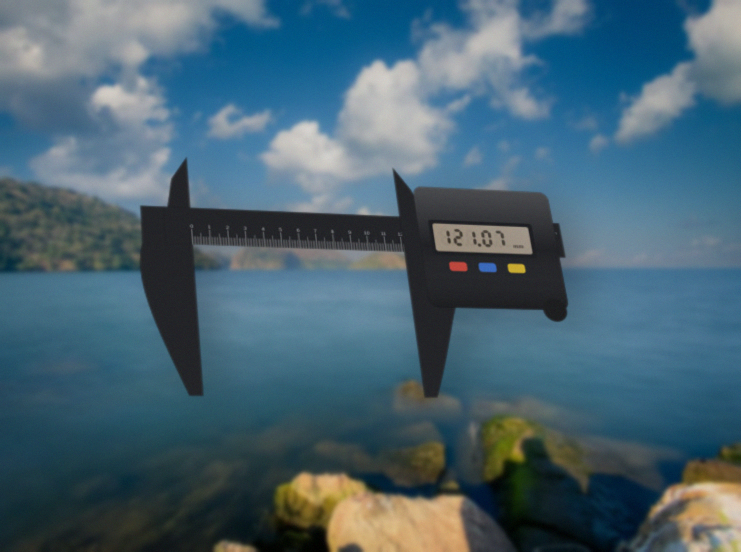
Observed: 121.07 mm
